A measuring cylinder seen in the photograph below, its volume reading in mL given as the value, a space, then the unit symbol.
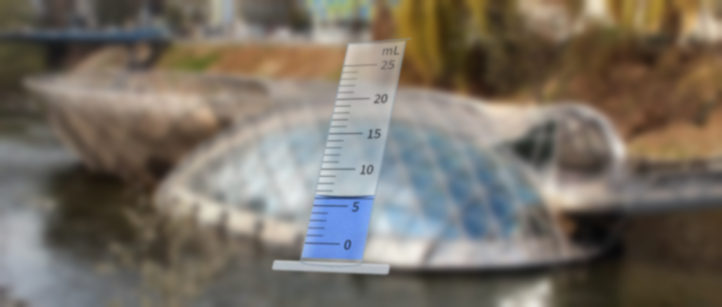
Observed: 6 mL
